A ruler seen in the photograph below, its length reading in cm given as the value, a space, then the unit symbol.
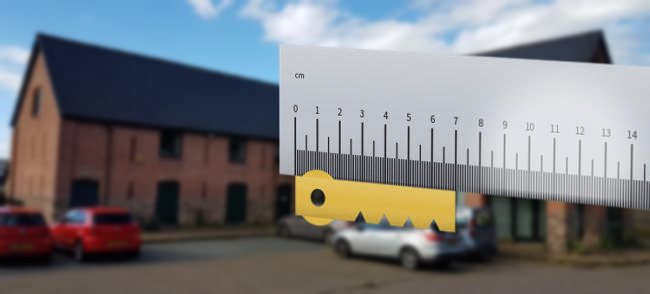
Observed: 7 cm
